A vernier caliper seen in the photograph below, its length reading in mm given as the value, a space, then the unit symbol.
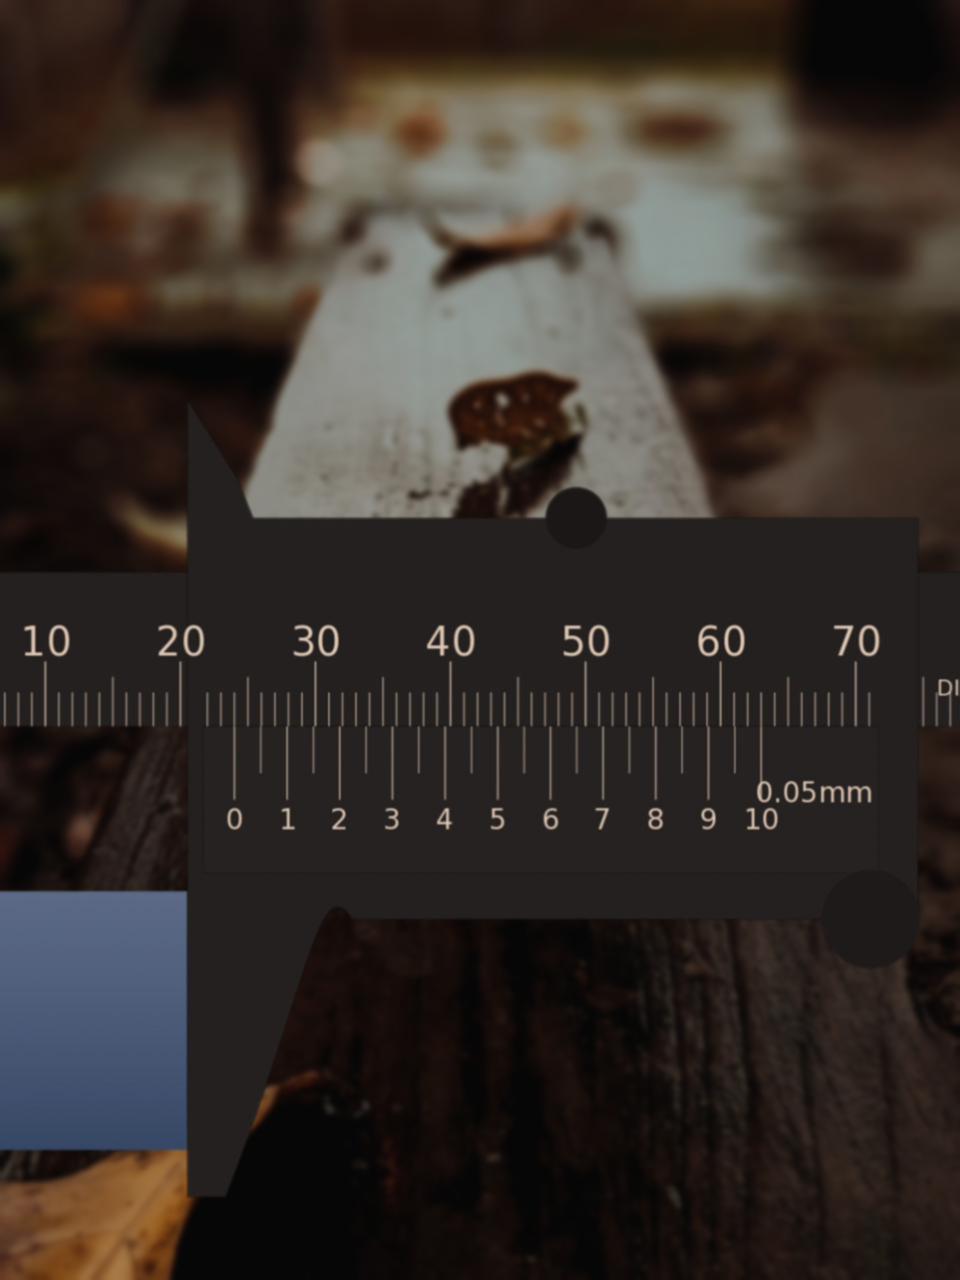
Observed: 24.0 mm
